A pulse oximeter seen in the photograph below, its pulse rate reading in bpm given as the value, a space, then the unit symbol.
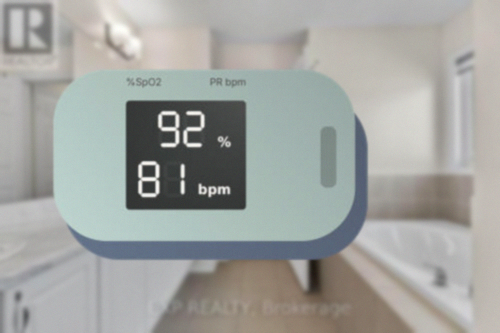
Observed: 81 bpm
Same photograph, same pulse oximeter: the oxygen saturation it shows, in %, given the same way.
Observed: 92 %
